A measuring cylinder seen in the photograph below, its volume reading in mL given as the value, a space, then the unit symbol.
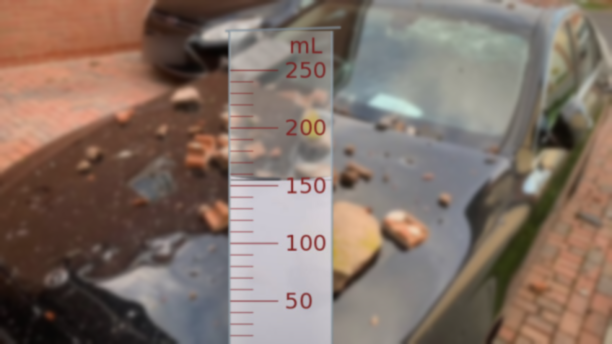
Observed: 155 mL
